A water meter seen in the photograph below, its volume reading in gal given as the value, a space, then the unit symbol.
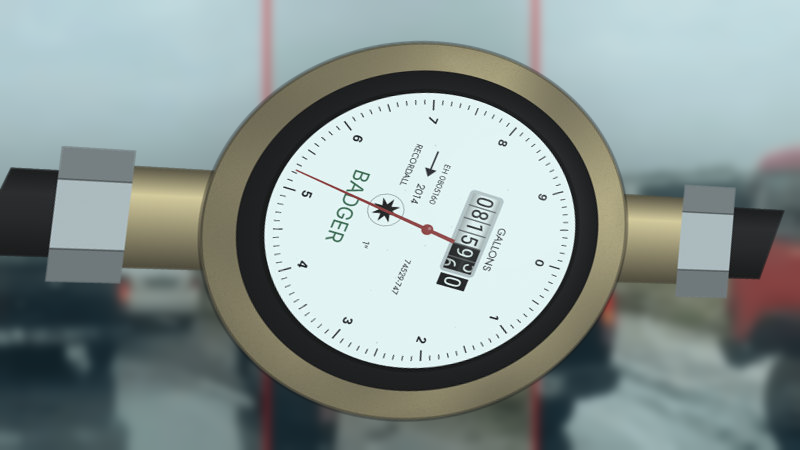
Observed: 815955.2 gal
